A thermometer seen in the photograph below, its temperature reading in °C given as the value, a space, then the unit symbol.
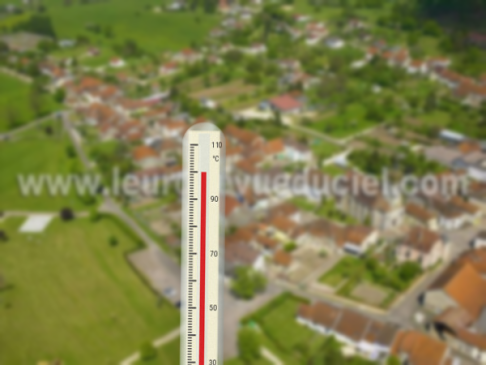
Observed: 100 °C
